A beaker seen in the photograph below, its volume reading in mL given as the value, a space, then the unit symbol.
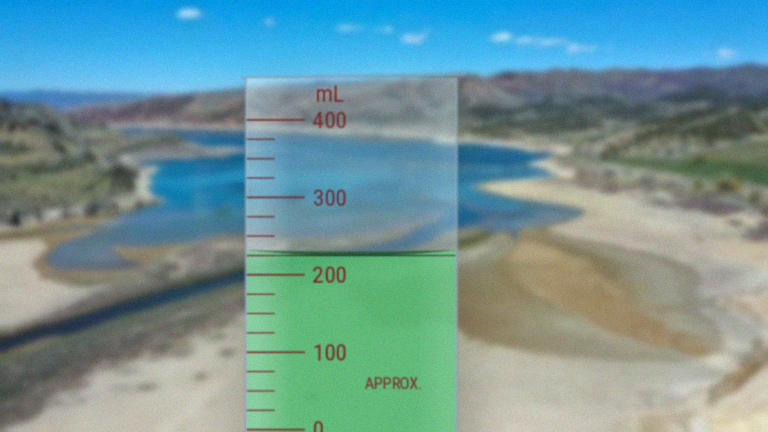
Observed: 225 mL
